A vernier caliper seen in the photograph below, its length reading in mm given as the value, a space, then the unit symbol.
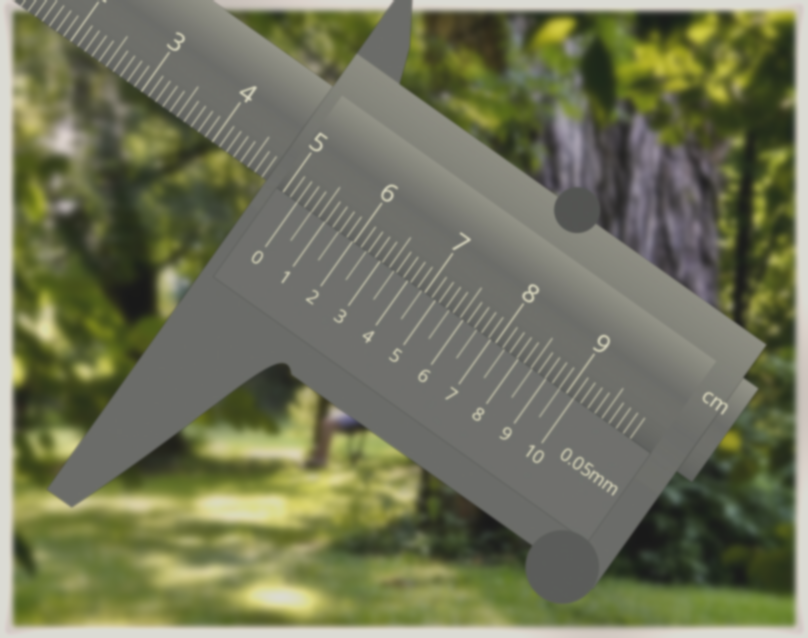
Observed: 52.0 mm
